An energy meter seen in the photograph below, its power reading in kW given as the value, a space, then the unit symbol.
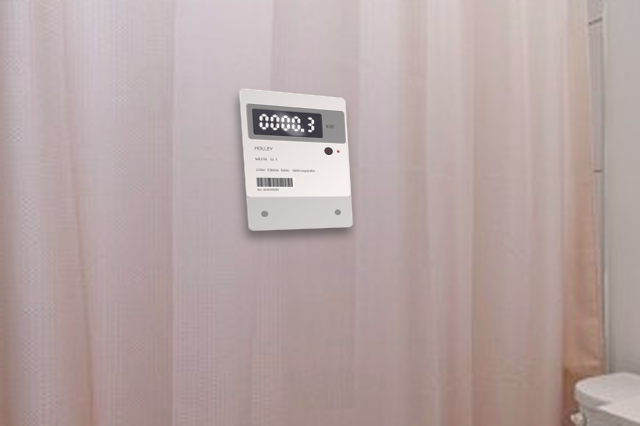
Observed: 0.3 kW
